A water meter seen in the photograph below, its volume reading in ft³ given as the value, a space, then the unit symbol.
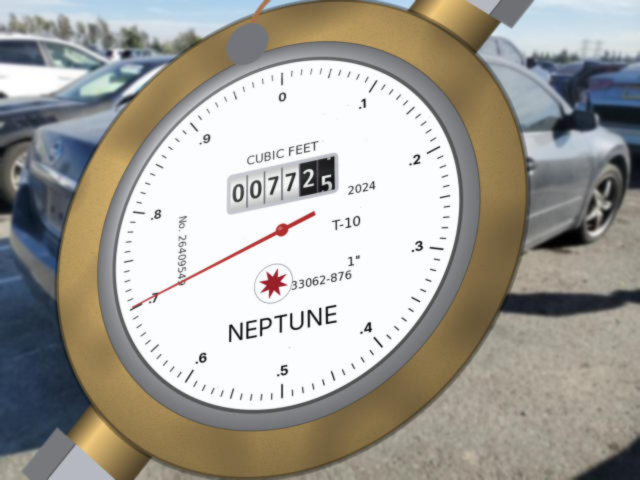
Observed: 7724.70 ft³
